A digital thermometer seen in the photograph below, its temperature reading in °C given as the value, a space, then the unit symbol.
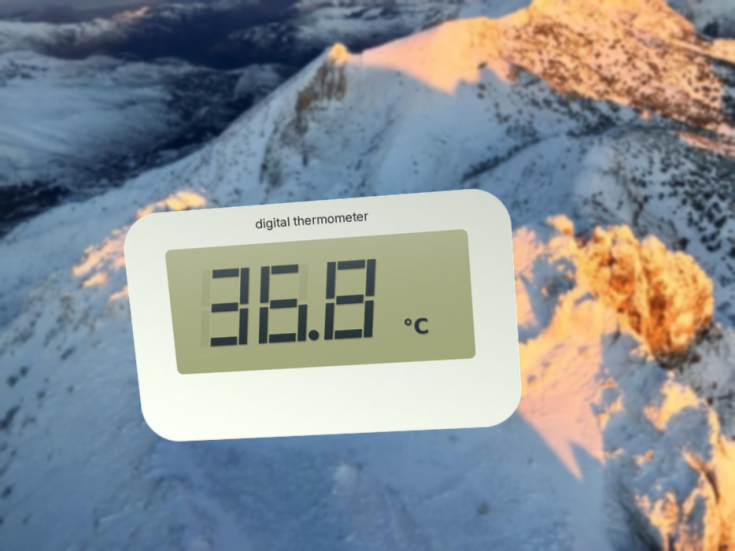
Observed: 36.8 °C
